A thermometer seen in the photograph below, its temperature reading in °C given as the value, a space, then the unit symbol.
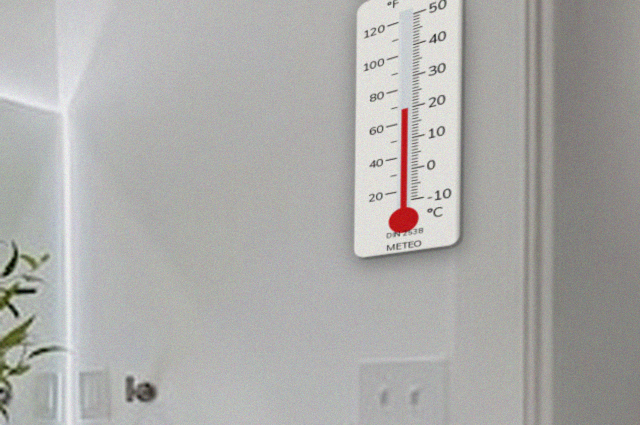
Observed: 20 °C
